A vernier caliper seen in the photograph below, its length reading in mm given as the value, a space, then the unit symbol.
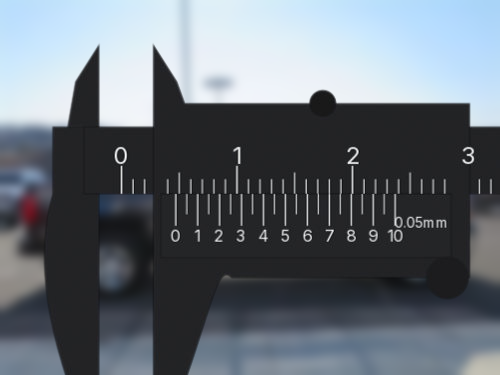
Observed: 4.7 mm
